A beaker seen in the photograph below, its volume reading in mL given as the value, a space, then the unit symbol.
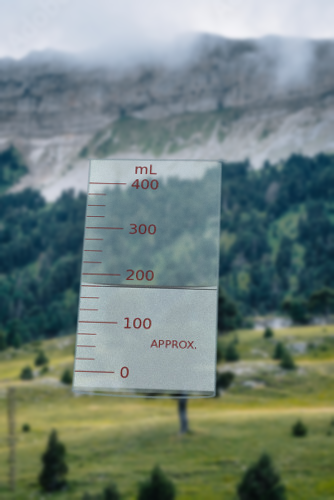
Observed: 175 mL
